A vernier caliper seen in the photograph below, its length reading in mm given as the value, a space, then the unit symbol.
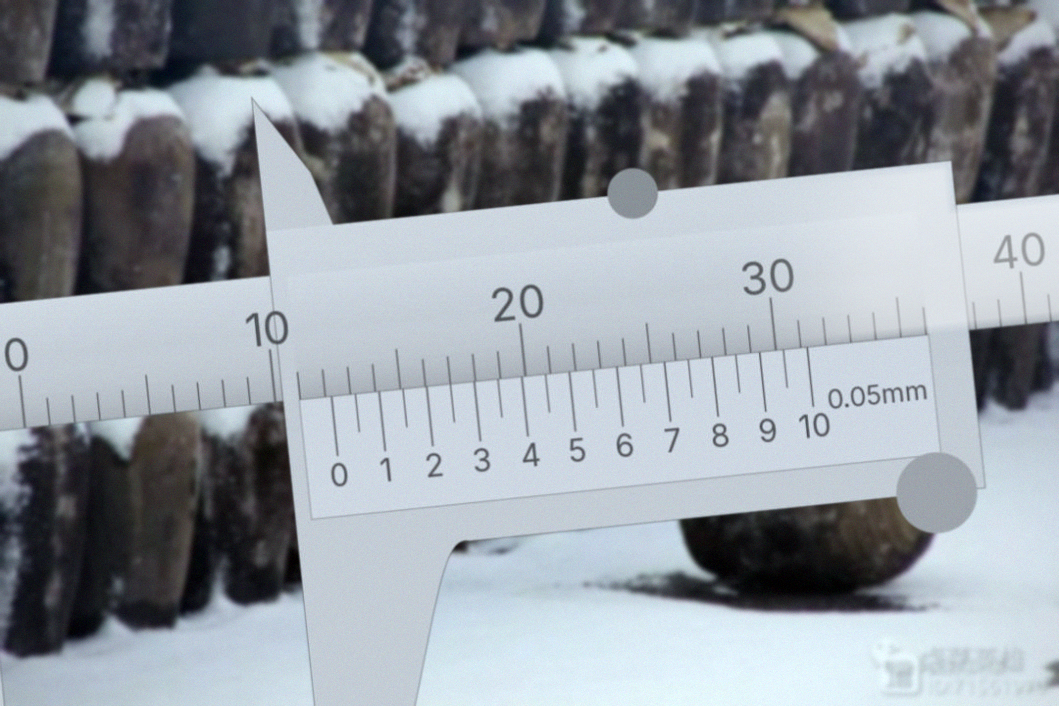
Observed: 12.25 mm
